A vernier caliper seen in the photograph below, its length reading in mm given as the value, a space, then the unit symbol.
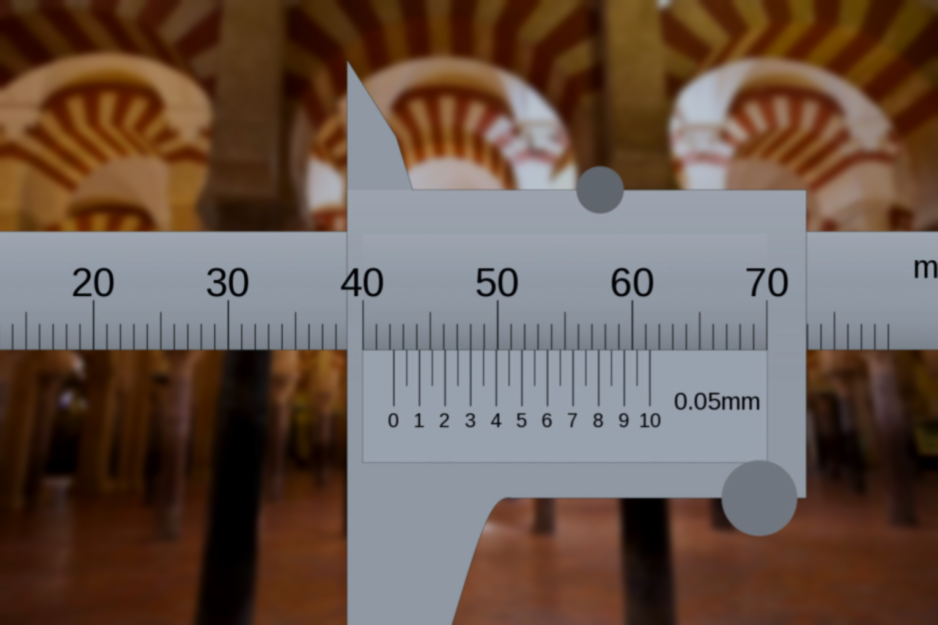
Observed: 42.3 mm
